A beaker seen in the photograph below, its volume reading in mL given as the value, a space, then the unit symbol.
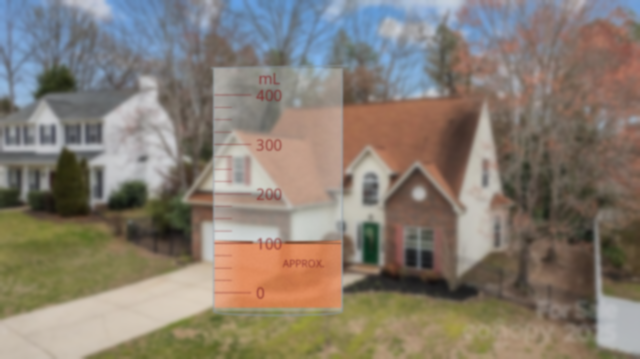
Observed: 100 mL
